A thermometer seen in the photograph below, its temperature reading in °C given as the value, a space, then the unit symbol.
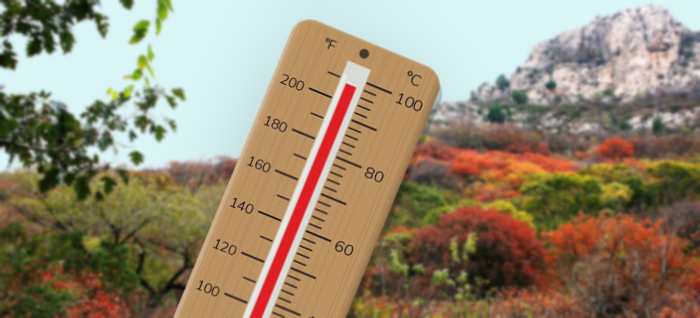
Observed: 98 °C
